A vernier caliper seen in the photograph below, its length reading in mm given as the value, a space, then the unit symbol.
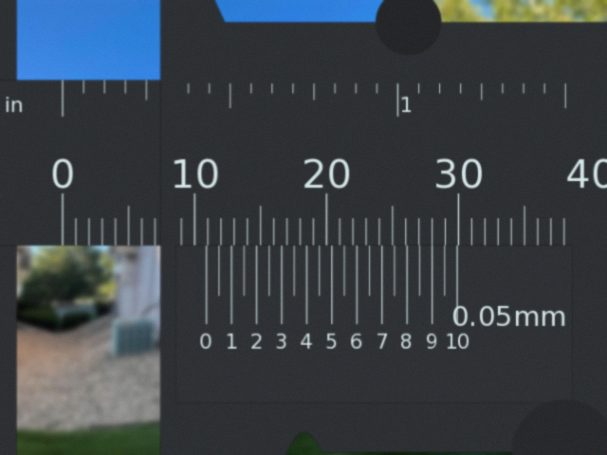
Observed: 10.9 mm
